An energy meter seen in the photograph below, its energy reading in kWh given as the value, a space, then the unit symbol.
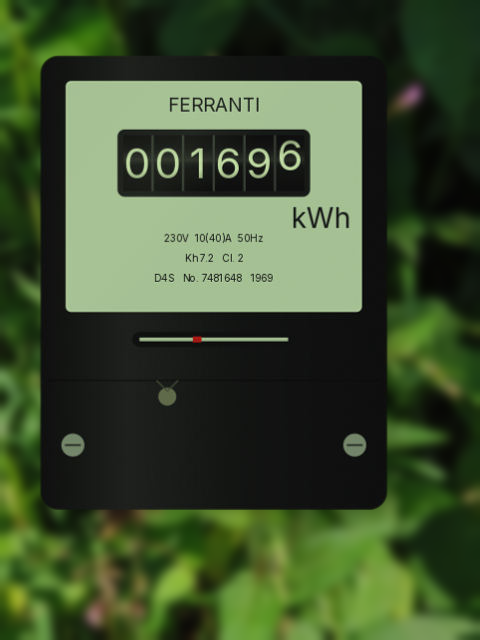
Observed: 1696 kWh
